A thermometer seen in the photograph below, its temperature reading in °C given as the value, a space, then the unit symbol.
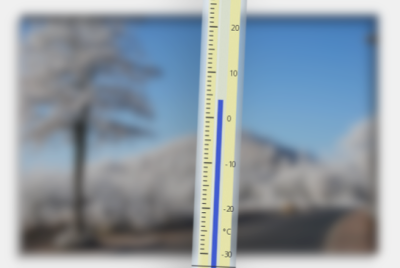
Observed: 4 °C
